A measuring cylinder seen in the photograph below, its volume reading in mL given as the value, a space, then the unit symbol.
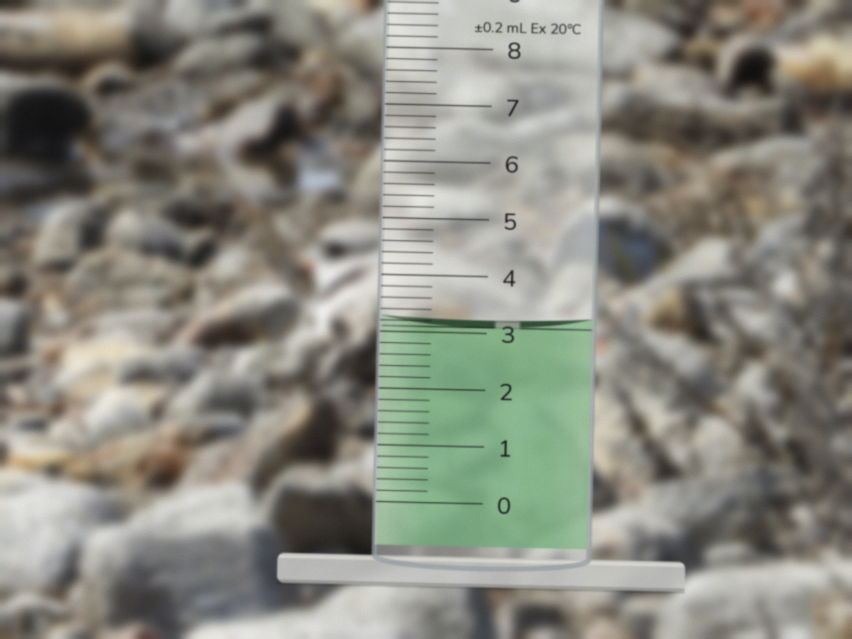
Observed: 3.1 mL
